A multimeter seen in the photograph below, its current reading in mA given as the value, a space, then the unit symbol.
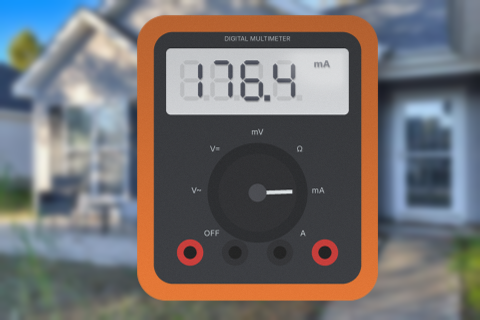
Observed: 176.4 mA
